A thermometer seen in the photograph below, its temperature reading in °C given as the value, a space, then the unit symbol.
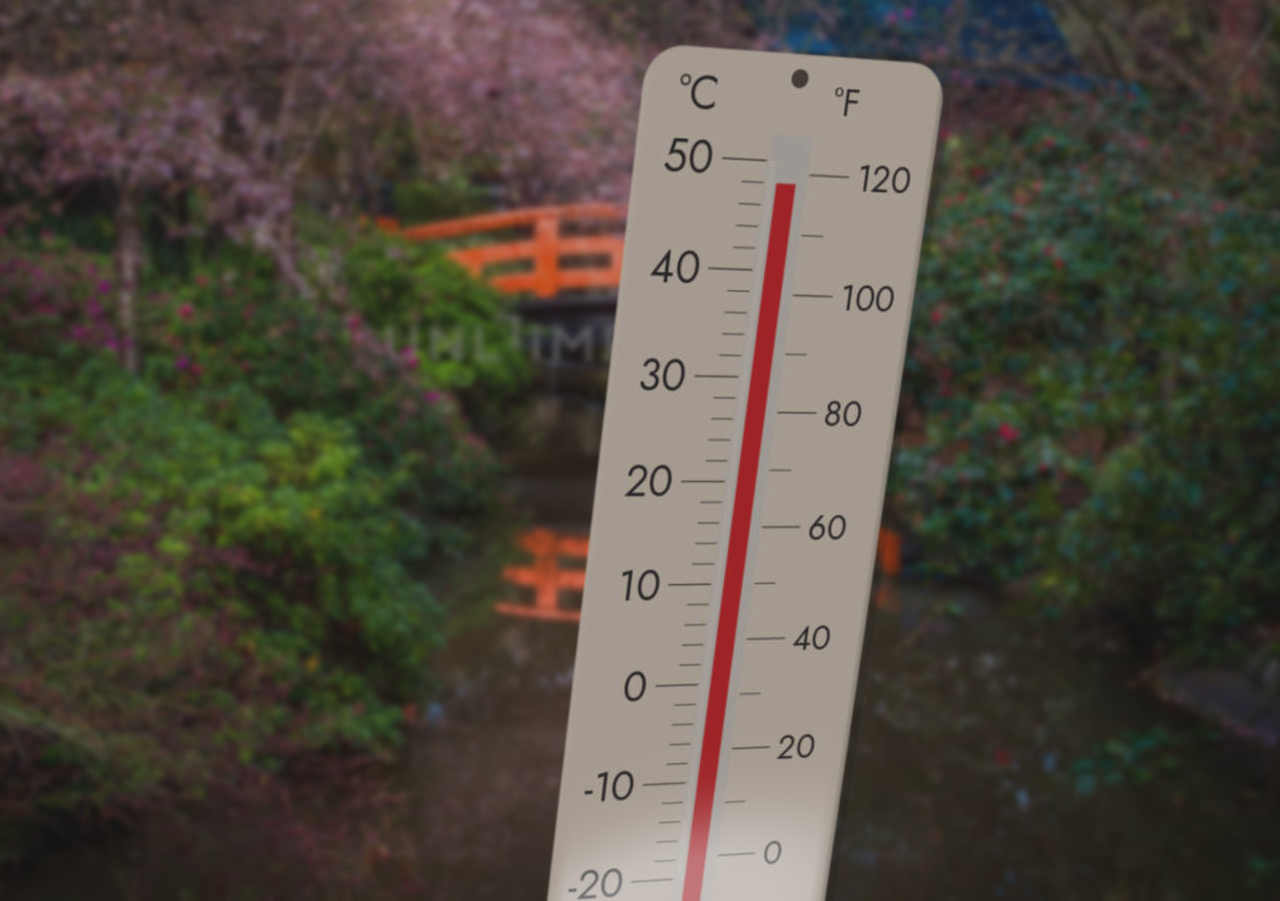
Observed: 48 °C
